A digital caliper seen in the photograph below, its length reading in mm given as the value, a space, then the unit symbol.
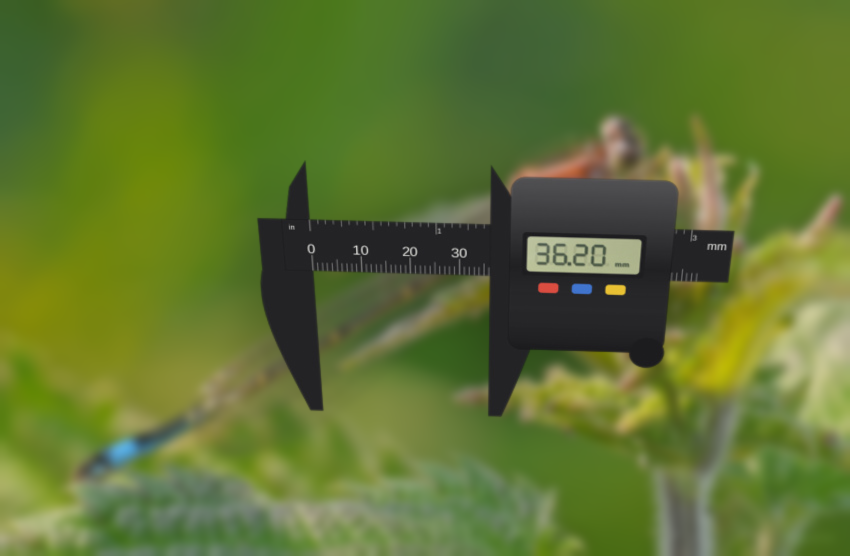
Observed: 36.20 mm
